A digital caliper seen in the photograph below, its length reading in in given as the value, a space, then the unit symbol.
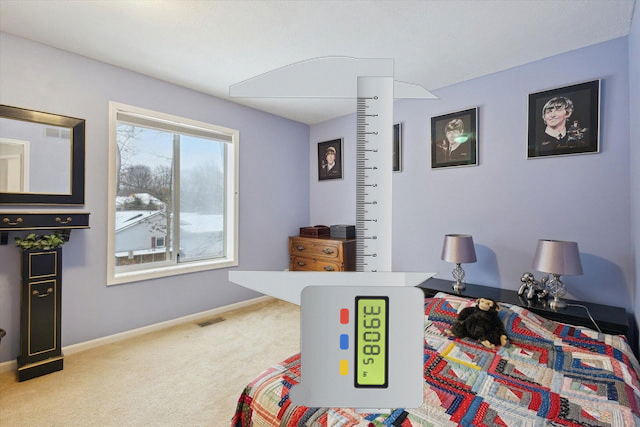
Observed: 3.9085 in
